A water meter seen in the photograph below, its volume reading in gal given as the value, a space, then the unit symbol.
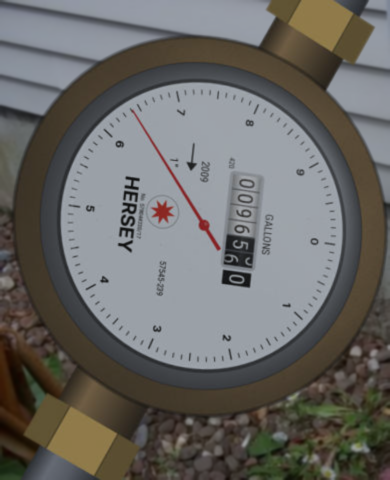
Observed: 96556.4 gal
